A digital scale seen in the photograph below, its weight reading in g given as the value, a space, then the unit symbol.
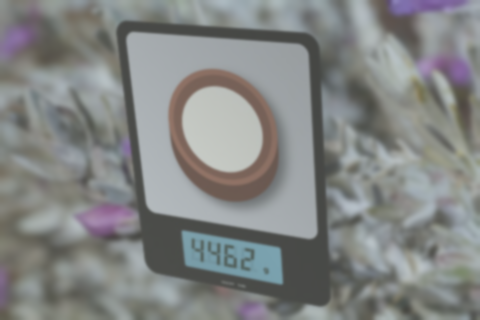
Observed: 4462 g
